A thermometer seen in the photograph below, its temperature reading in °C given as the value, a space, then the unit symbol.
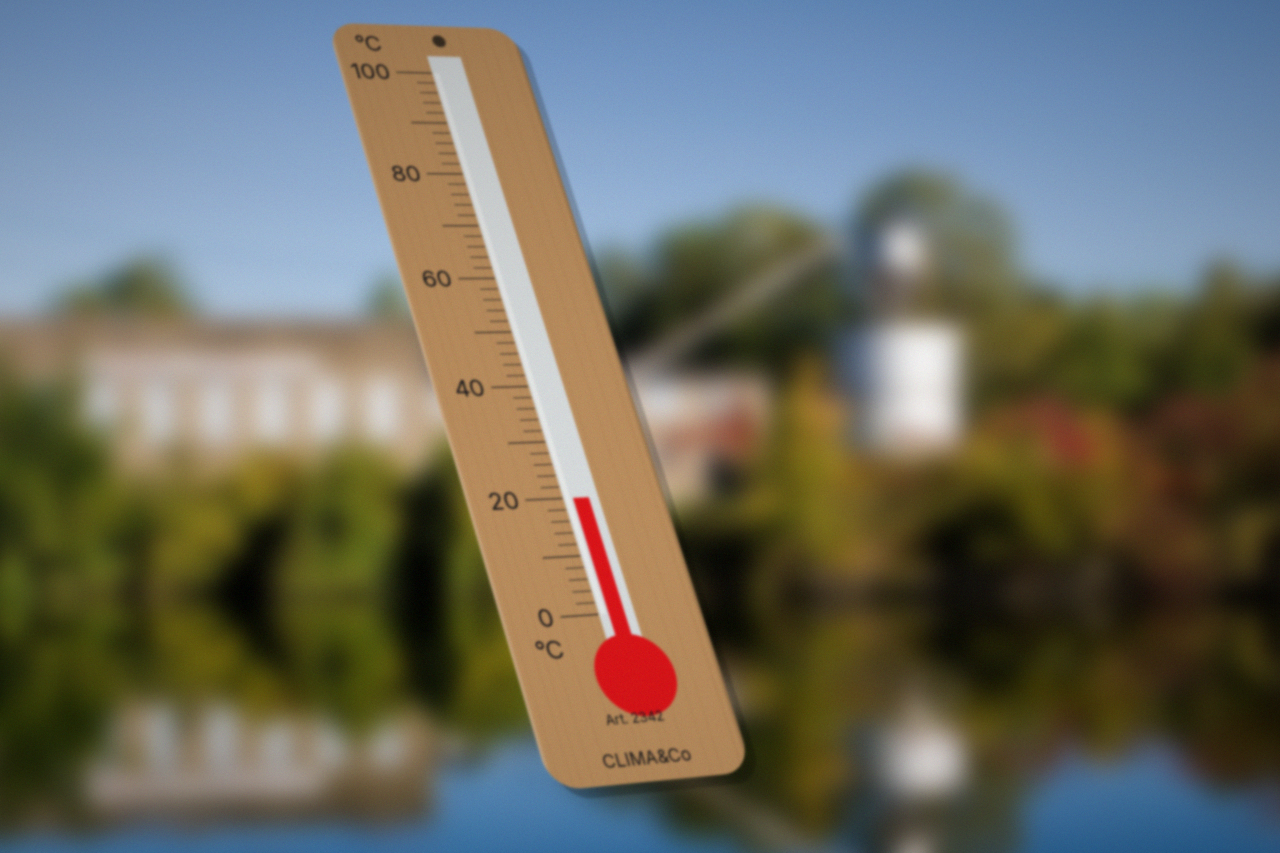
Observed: 20 °C
